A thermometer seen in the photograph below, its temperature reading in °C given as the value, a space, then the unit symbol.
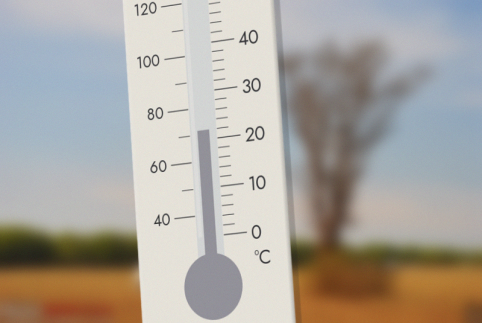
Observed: 22 °C
